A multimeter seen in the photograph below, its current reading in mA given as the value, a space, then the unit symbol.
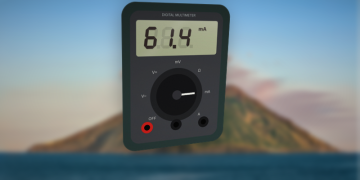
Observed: 61.4 mA
